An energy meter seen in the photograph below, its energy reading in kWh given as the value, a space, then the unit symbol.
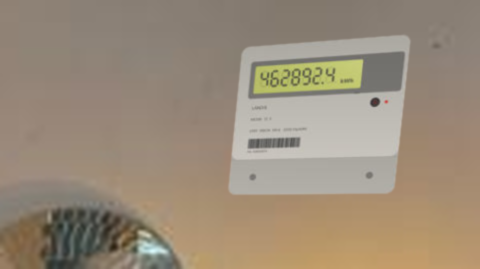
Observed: 462892.4 kWh
